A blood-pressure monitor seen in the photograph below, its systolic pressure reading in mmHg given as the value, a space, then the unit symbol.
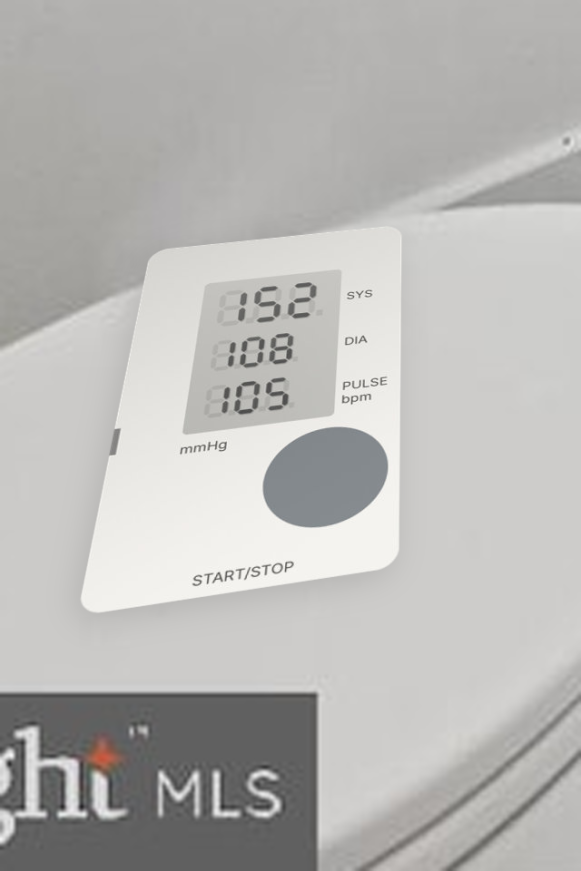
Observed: 152 mmHg
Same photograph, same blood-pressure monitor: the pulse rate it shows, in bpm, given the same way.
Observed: 105 bpm
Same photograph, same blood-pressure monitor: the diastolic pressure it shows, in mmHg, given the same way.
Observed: 108 mmHg
